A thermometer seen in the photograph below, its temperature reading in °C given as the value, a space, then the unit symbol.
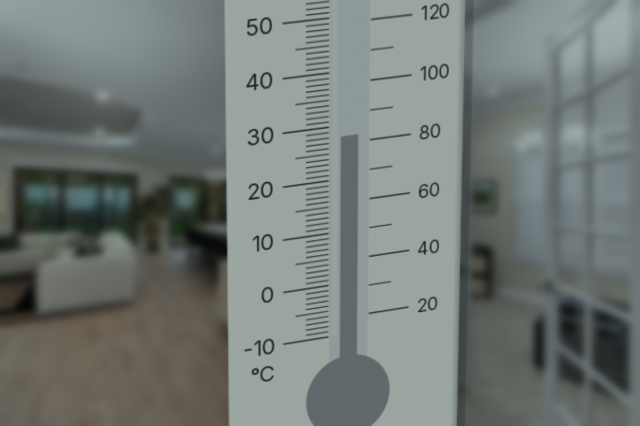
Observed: 28 °C
